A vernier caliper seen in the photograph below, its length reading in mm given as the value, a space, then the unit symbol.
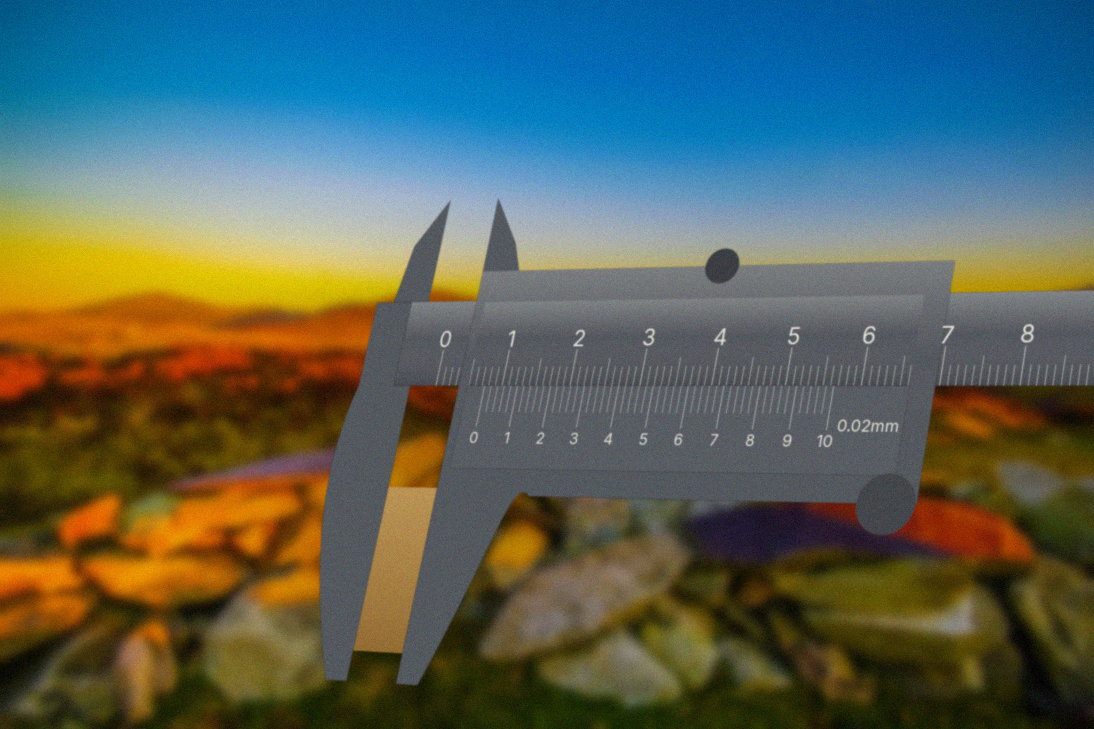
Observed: 7.4 mm
